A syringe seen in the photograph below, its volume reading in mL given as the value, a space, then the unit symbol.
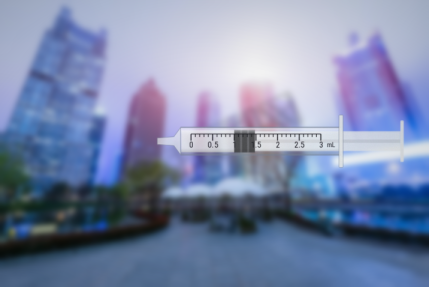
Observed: 1 mL
